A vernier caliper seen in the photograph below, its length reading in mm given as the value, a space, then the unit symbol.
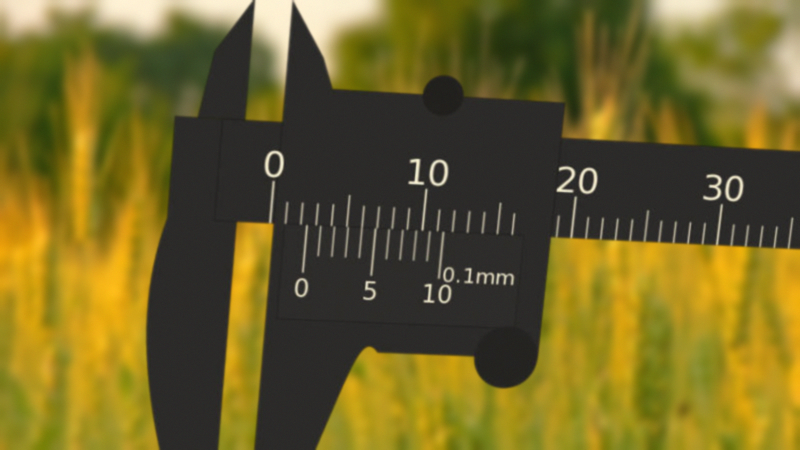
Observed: 2.4 mm
